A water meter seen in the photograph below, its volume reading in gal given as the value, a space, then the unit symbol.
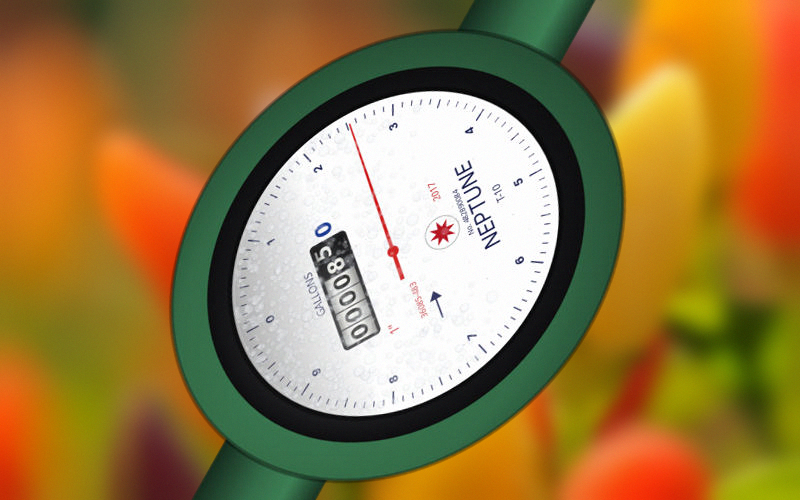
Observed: 852.5 gal
